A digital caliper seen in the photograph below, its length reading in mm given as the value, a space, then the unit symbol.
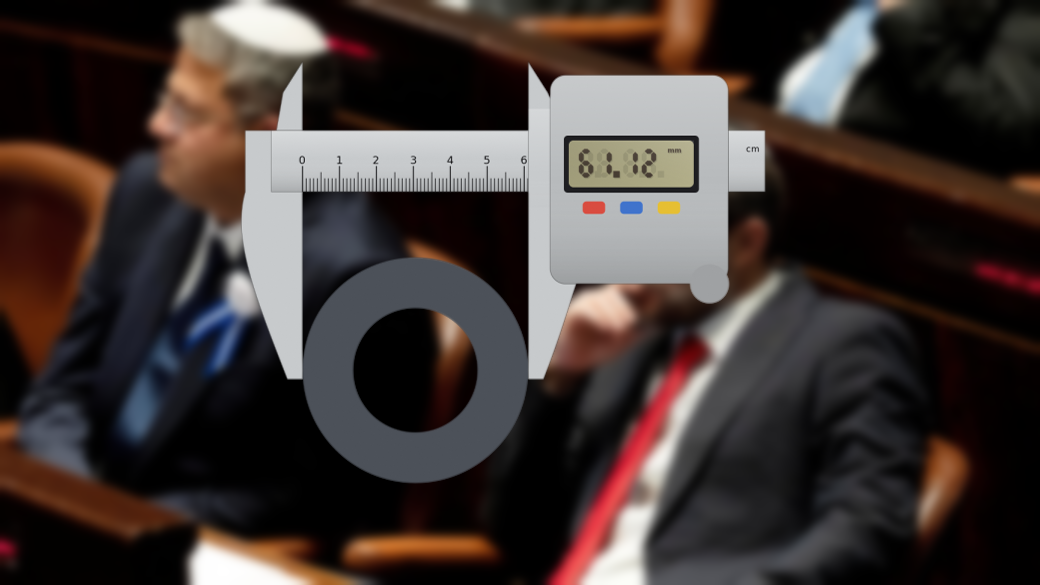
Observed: 61.12 mm
